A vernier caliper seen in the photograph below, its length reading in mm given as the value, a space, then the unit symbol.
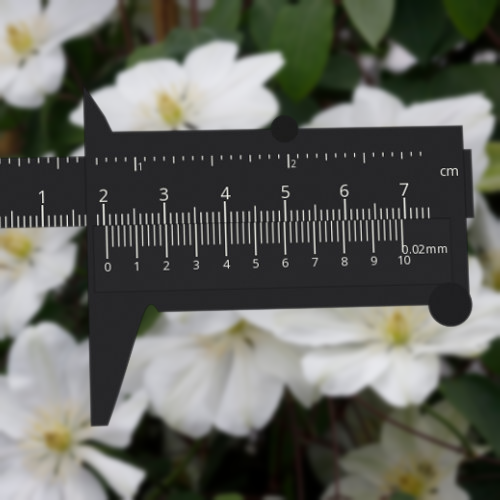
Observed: 20.4 mm
